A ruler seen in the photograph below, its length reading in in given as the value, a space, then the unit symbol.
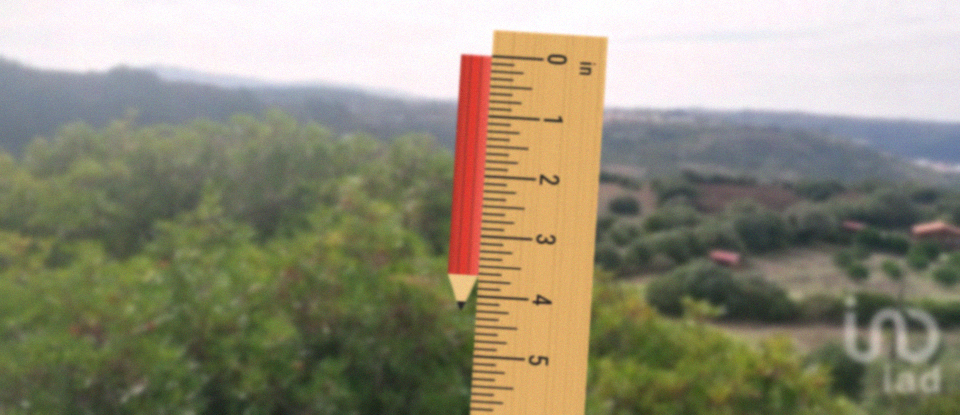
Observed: 4.25 in
